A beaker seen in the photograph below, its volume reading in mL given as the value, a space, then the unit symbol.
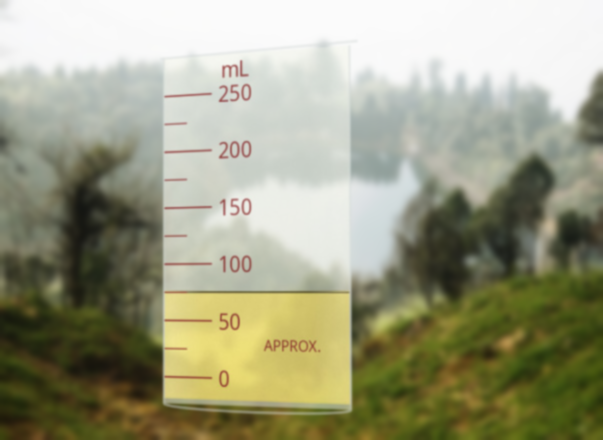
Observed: 75 mL
